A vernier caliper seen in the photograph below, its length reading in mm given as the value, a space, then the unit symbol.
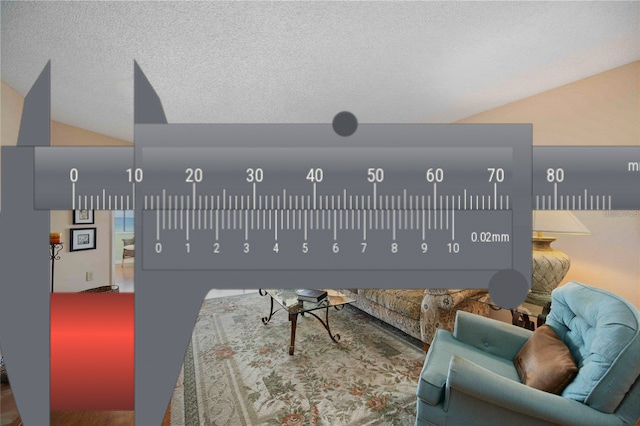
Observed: 14.0 mm
